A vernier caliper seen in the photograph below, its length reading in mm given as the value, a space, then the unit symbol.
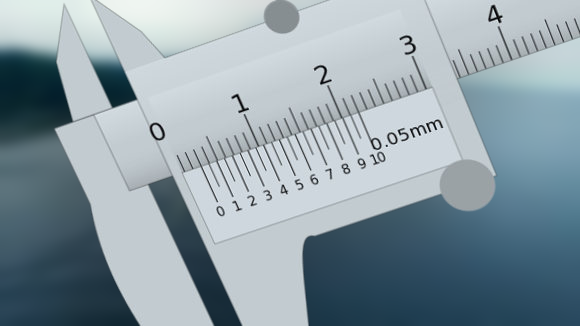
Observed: 3.0 mm
